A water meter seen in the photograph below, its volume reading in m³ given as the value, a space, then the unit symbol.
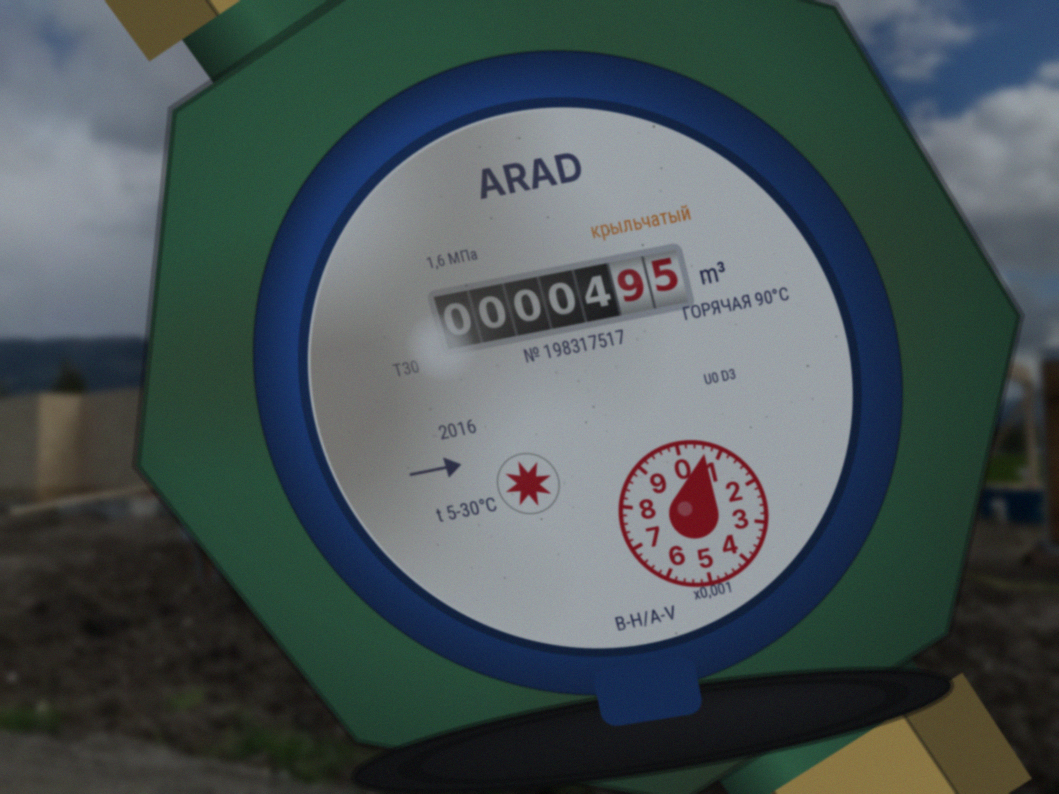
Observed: 4.950 m³
